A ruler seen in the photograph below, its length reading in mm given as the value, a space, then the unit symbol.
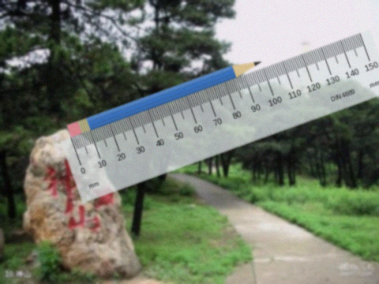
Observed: 100 mm
